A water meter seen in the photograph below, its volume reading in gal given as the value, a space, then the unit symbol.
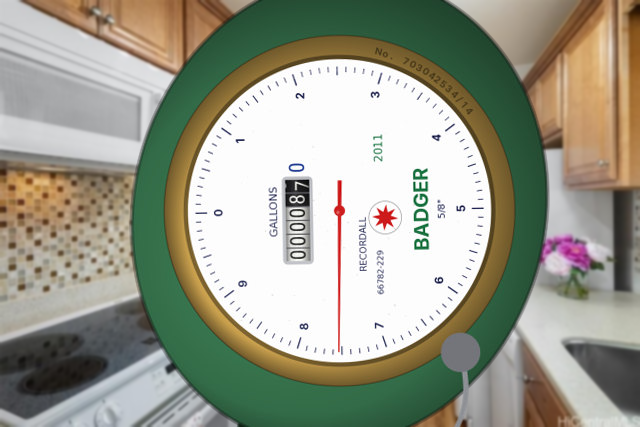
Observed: 867.5 gal
